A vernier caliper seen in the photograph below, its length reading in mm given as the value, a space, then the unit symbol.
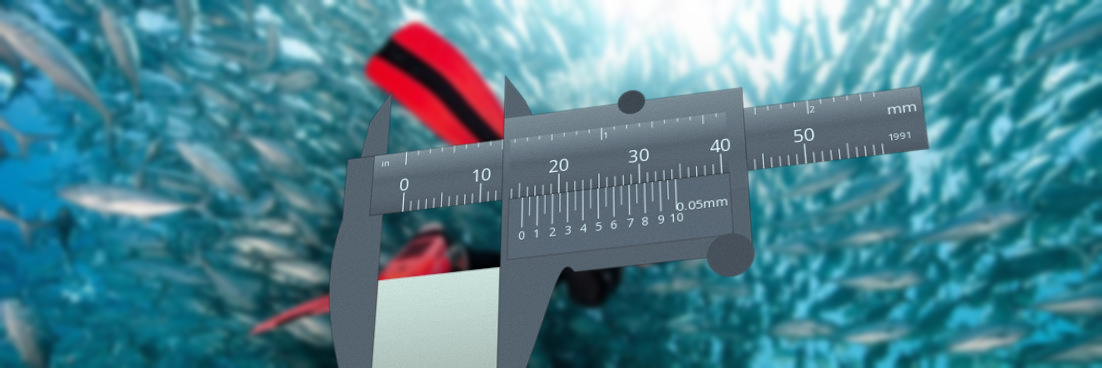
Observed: 15.4 mm
